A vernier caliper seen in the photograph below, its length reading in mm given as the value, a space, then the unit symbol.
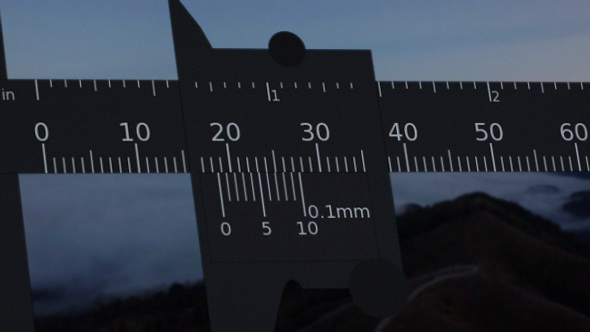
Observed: 18.6 mm
